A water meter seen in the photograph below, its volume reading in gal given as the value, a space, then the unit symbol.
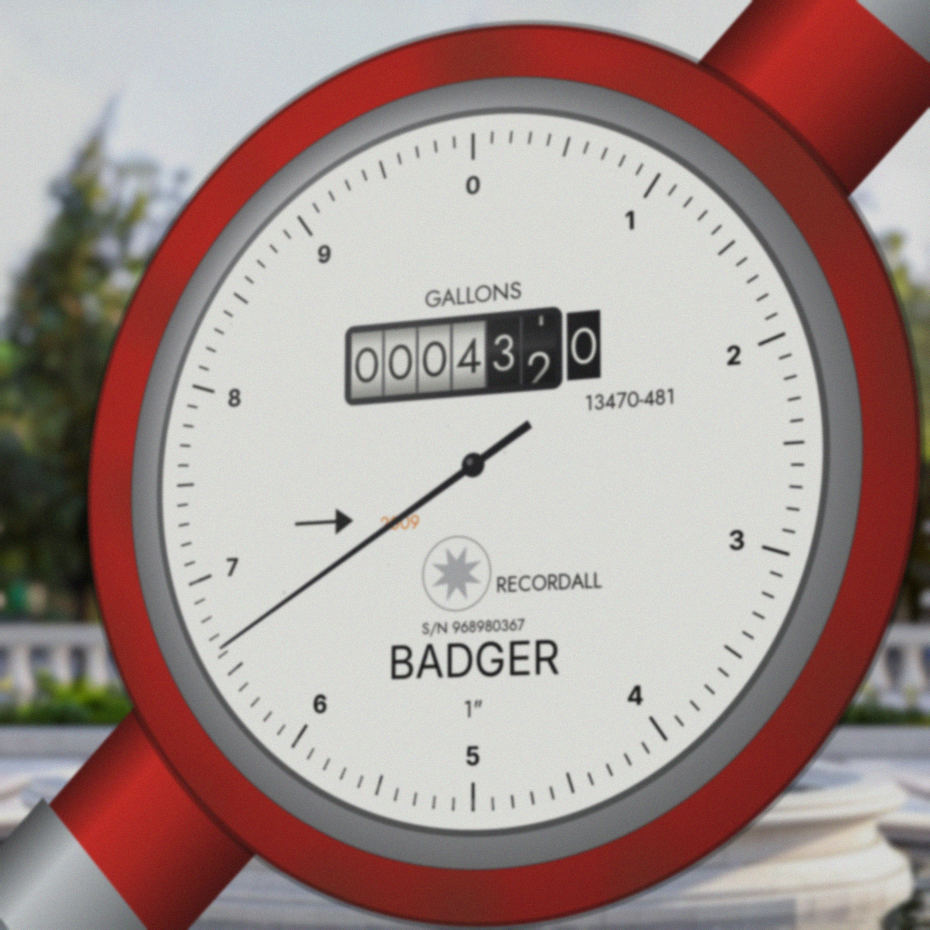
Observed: 4316.6 gal
